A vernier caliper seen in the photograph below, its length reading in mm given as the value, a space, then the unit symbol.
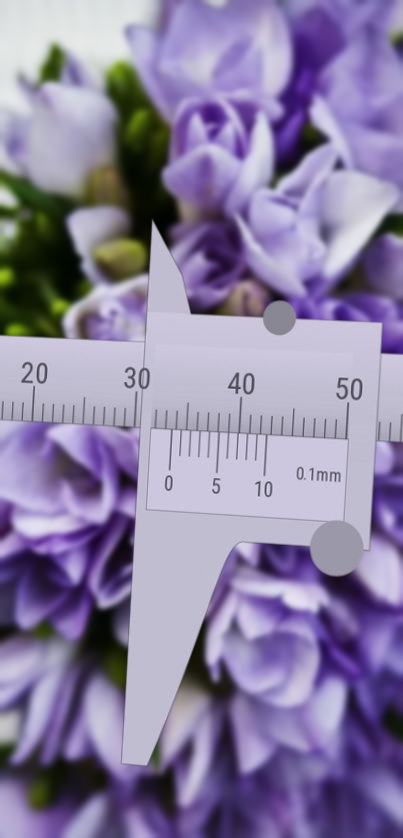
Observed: 33.6 mm
